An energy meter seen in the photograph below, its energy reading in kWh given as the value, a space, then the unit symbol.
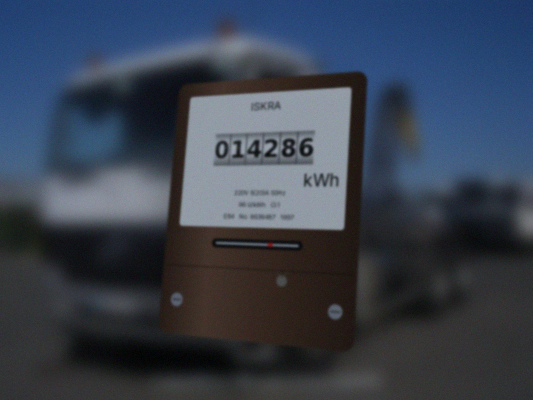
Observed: 14286 kWh
